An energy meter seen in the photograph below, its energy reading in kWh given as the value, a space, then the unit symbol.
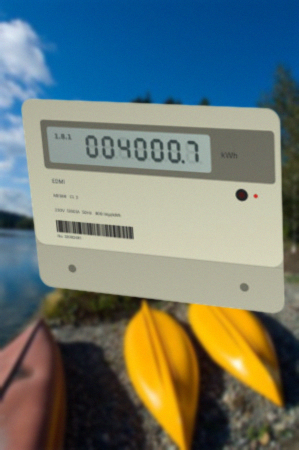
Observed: 4000.7 kWh
